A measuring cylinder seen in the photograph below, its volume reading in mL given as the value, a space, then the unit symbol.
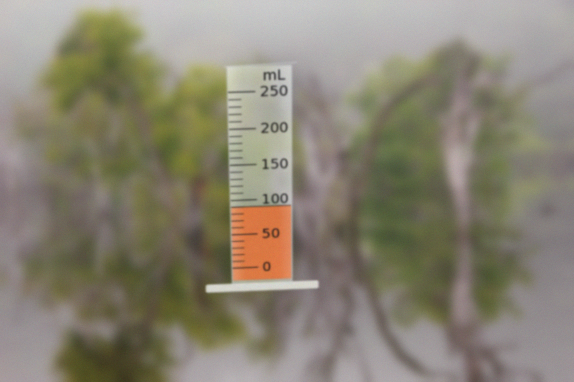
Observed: 90 mL
